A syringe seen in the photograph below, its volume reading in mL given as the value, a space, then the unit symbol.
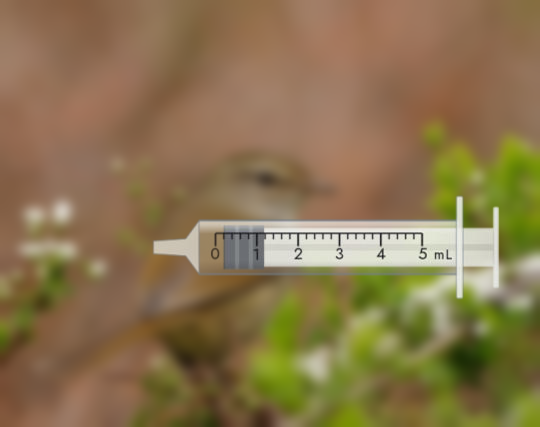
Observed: 0.2 mL
